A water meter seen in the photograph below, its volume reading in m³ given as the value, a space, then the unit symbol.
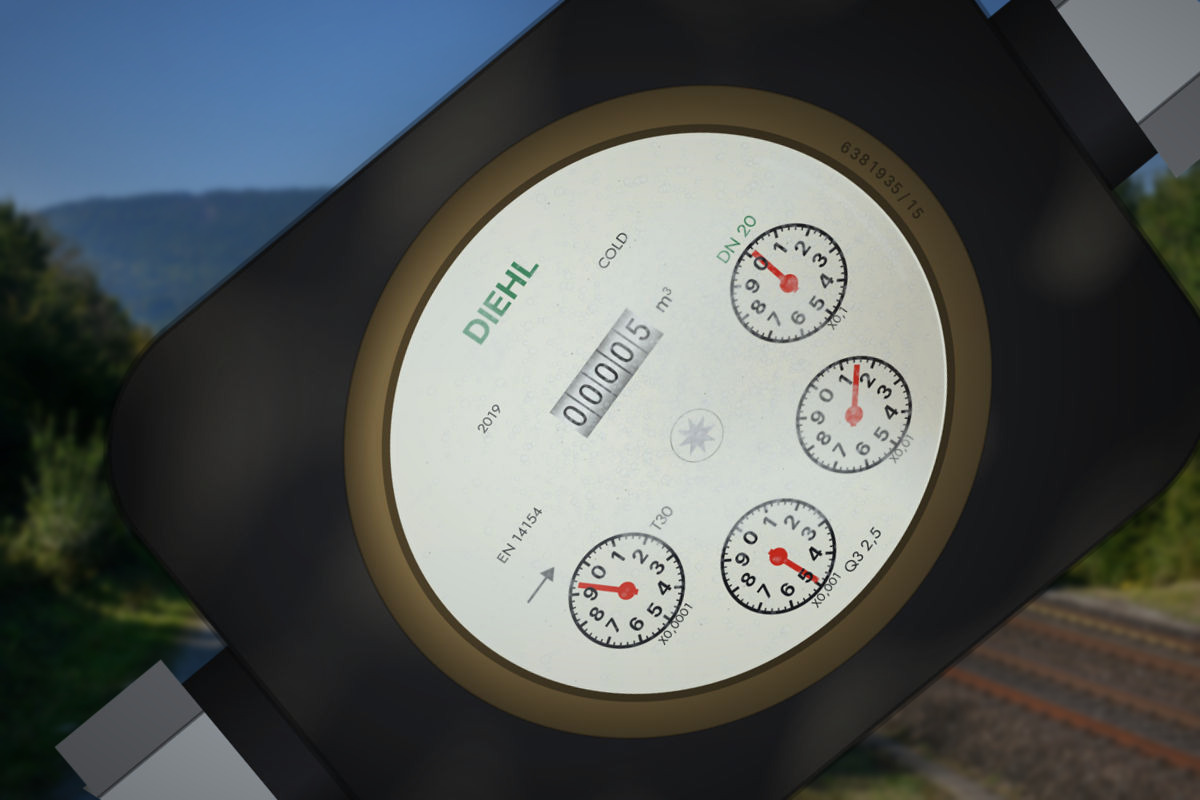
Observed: 5.0149 m³
